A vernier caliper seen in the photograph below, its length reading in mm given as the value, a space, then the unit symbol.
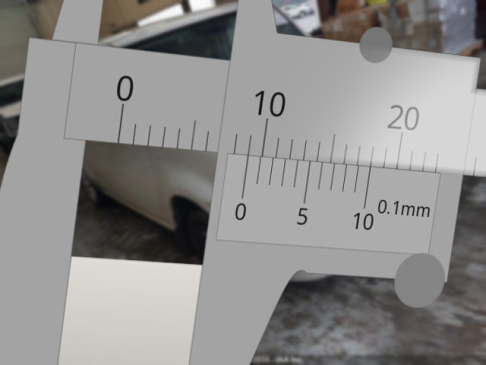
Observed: 9.0 mm
